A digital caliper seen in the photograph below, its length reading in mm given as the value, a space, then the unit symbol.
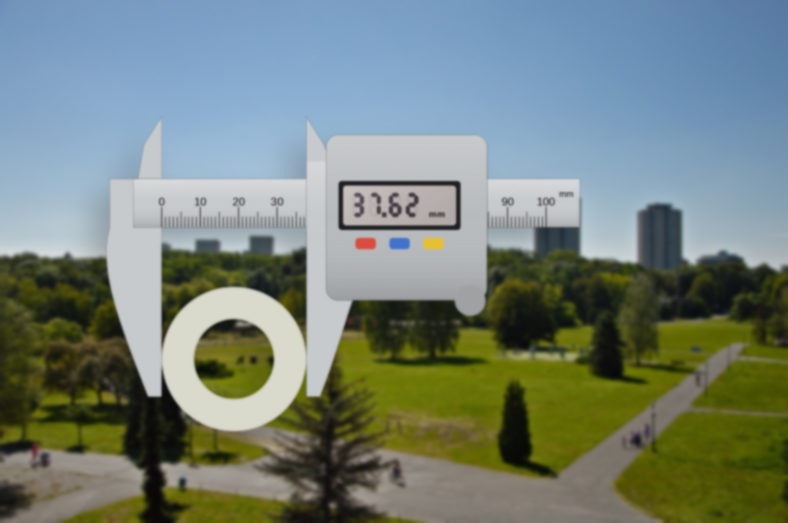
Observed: 37.62 mm
